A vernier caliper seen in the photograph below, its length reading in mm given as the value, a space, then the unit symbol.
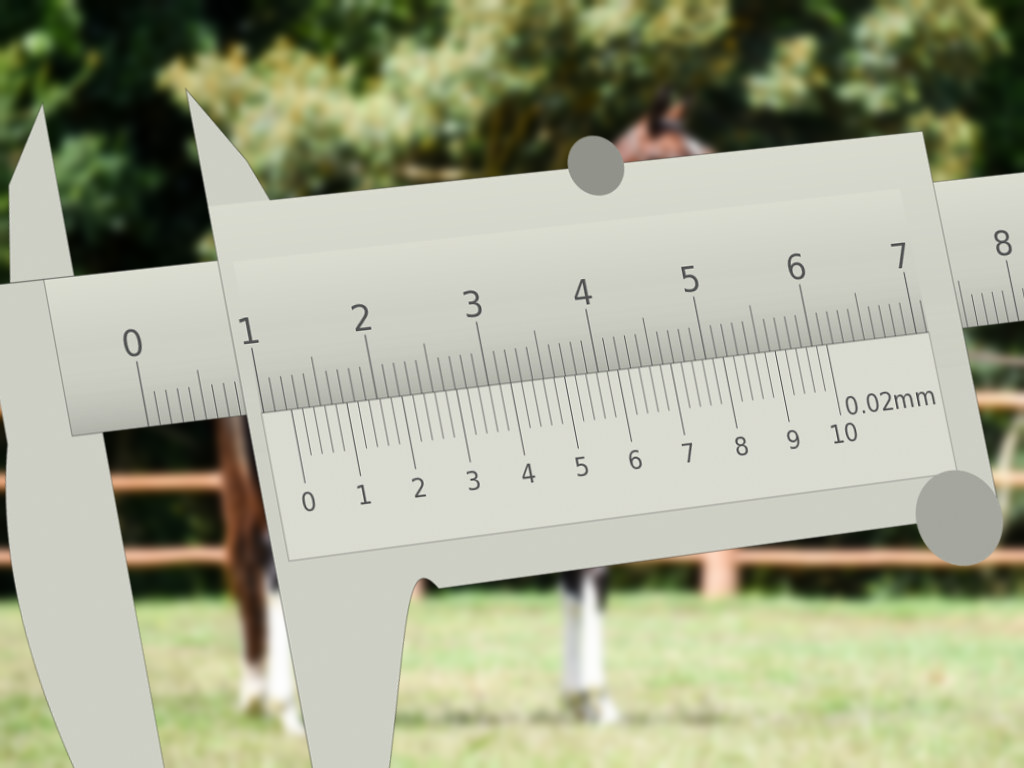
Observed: 12.4 mm
